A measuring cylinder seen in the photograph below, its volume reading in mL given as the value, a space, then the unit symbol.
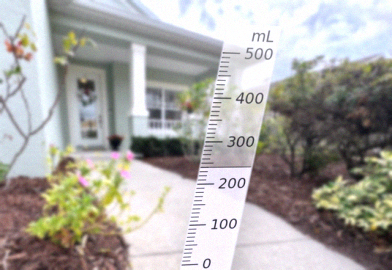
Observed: 240 mL
